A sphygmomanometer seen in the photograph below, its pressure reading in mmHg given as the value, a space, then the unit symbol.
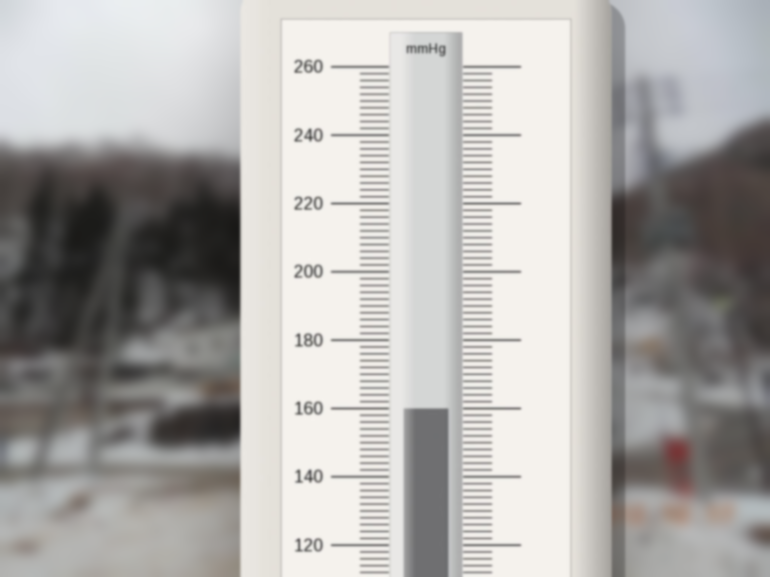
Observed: 160 mmHg
